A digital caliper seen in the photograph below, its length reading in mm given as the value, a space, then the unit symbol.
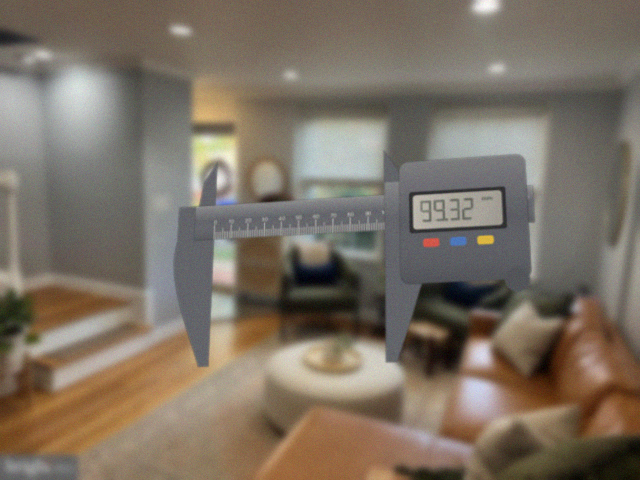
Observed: 99.32 mm
